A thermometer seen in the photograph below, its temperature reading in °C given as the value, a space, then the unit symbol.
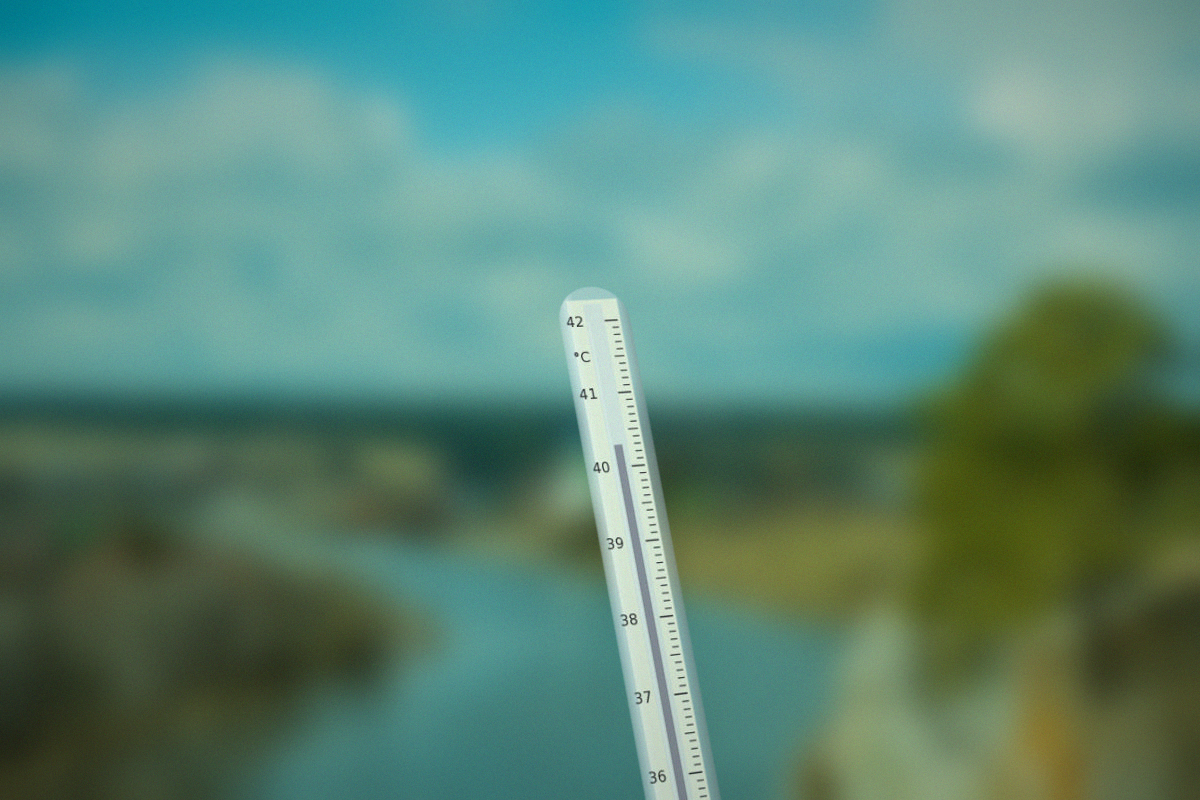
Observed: 40.3 °C
